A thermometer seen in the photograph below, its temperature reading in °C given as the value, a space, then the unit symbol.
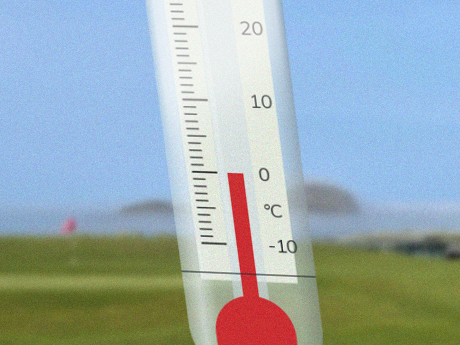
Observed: 0 °C
